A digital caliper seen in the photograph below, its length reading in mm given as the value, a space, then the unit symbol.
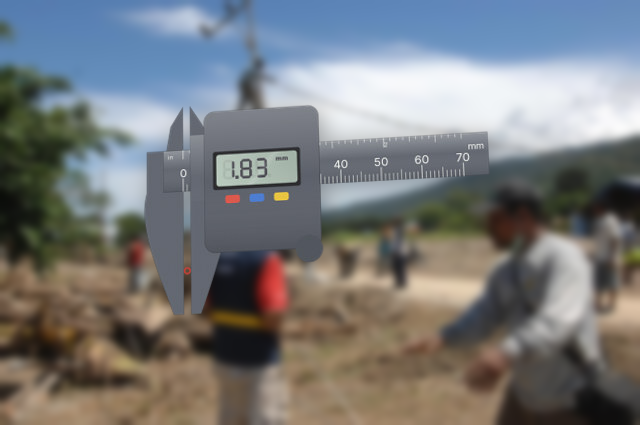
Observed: 1.83 mm
